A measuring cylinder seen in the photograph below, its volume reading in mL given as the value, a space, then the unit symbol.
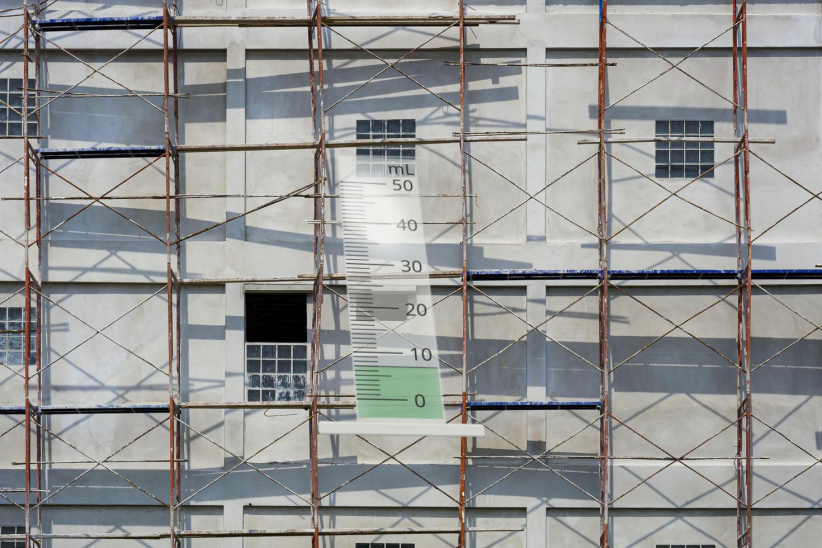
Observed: 7 mL
